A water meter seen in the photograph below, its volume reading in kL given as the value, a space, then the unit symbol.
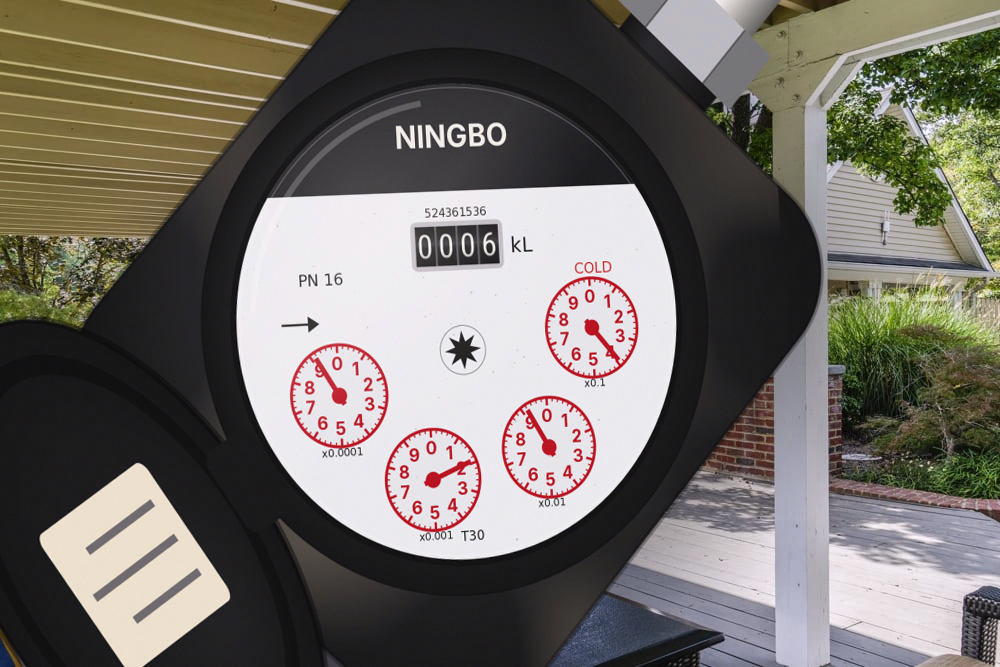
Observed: 6.3919 kL
